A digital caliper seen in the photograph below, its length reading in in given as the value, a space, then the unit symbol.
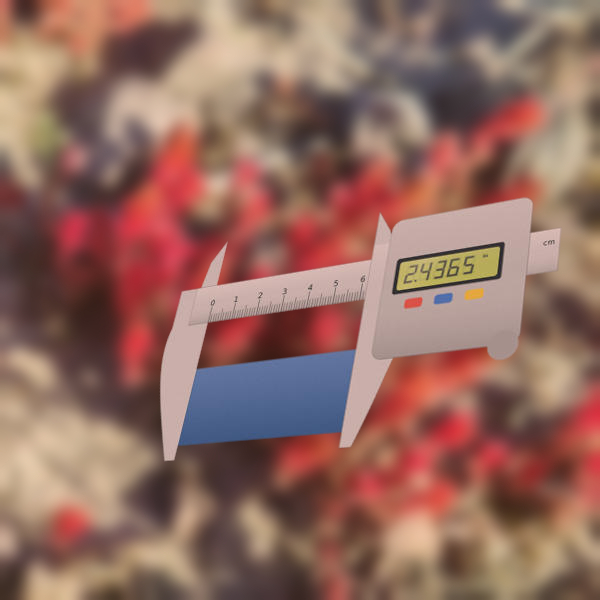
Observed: 2.4365 in
